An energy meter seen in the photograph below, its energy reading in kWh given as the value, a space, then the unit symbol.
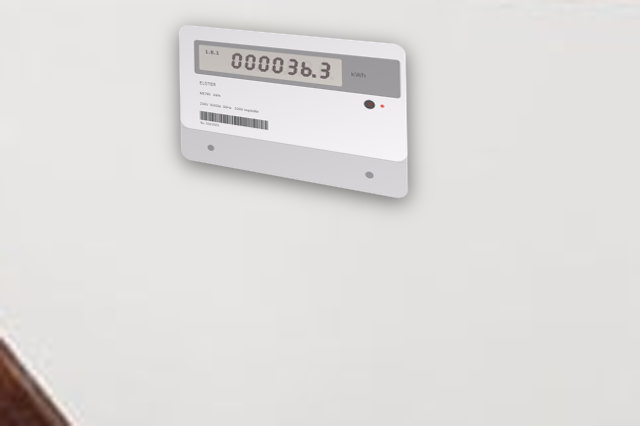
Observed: 36.3 kWh
